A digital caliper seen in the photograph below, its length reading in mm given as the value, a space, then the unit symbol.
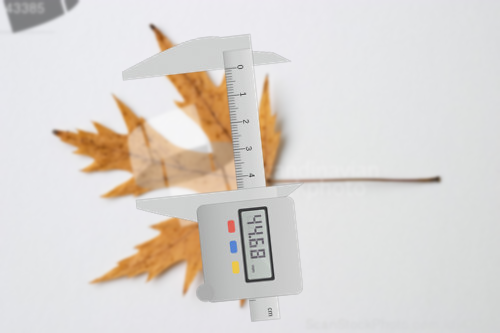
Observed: 44.68 mm
